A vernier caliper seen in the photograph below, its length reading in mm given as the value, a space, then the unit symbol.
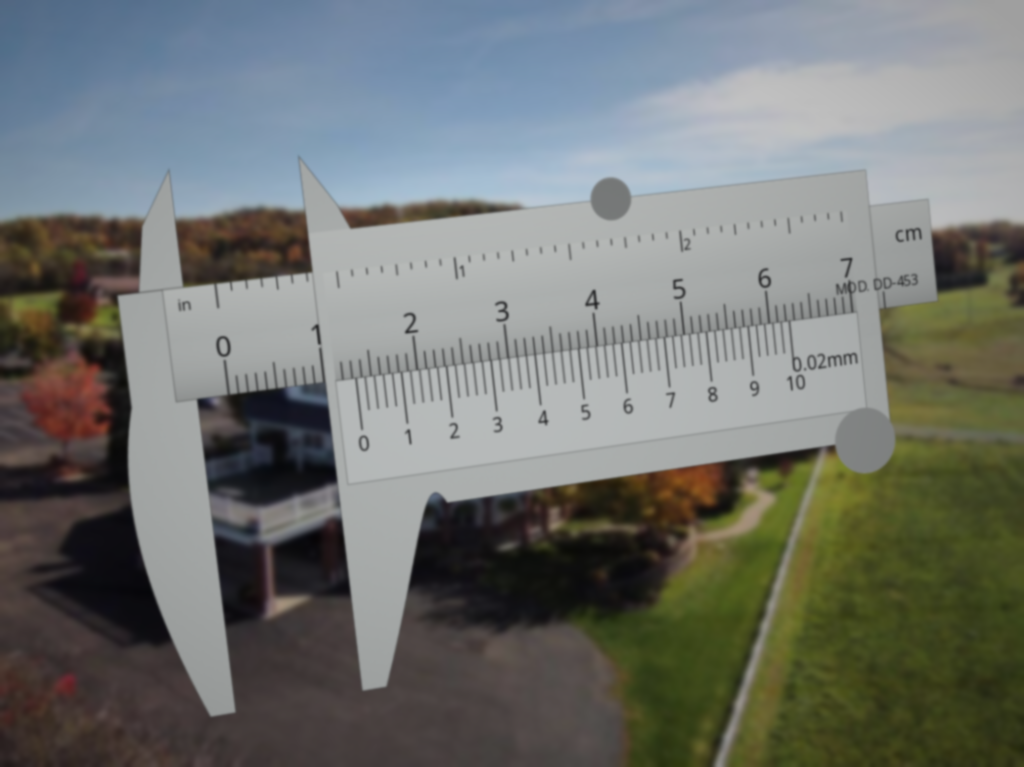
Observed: 13.4 mm
